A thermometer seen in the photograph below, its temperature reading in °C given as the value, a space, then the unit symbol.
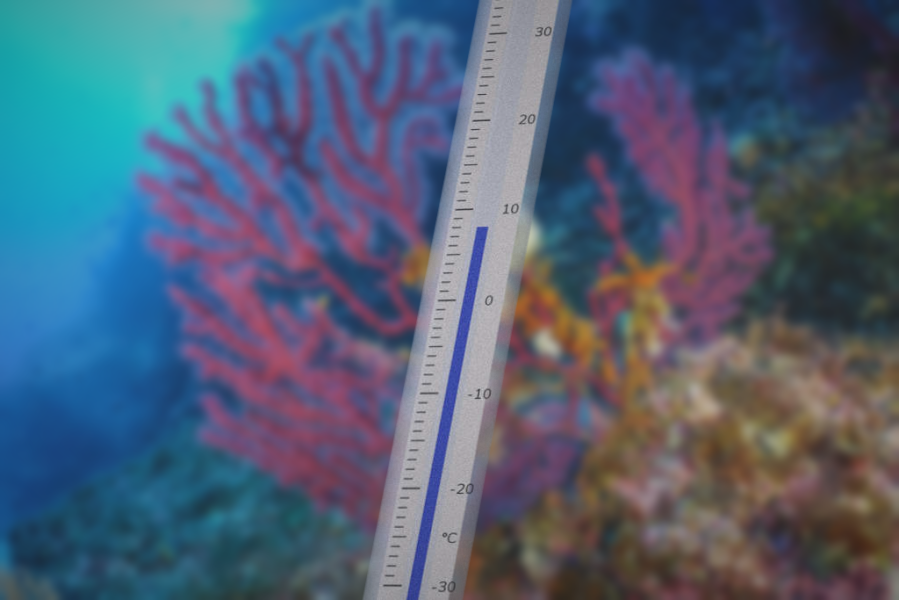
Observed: 8 °C
